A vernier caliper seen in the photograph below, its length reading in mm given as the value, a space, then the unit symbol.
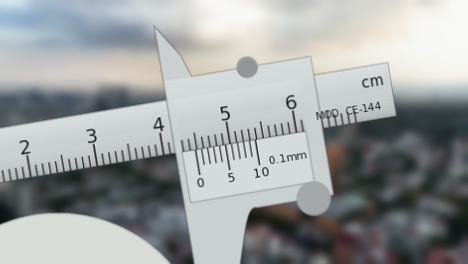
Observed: 44.8 mm
